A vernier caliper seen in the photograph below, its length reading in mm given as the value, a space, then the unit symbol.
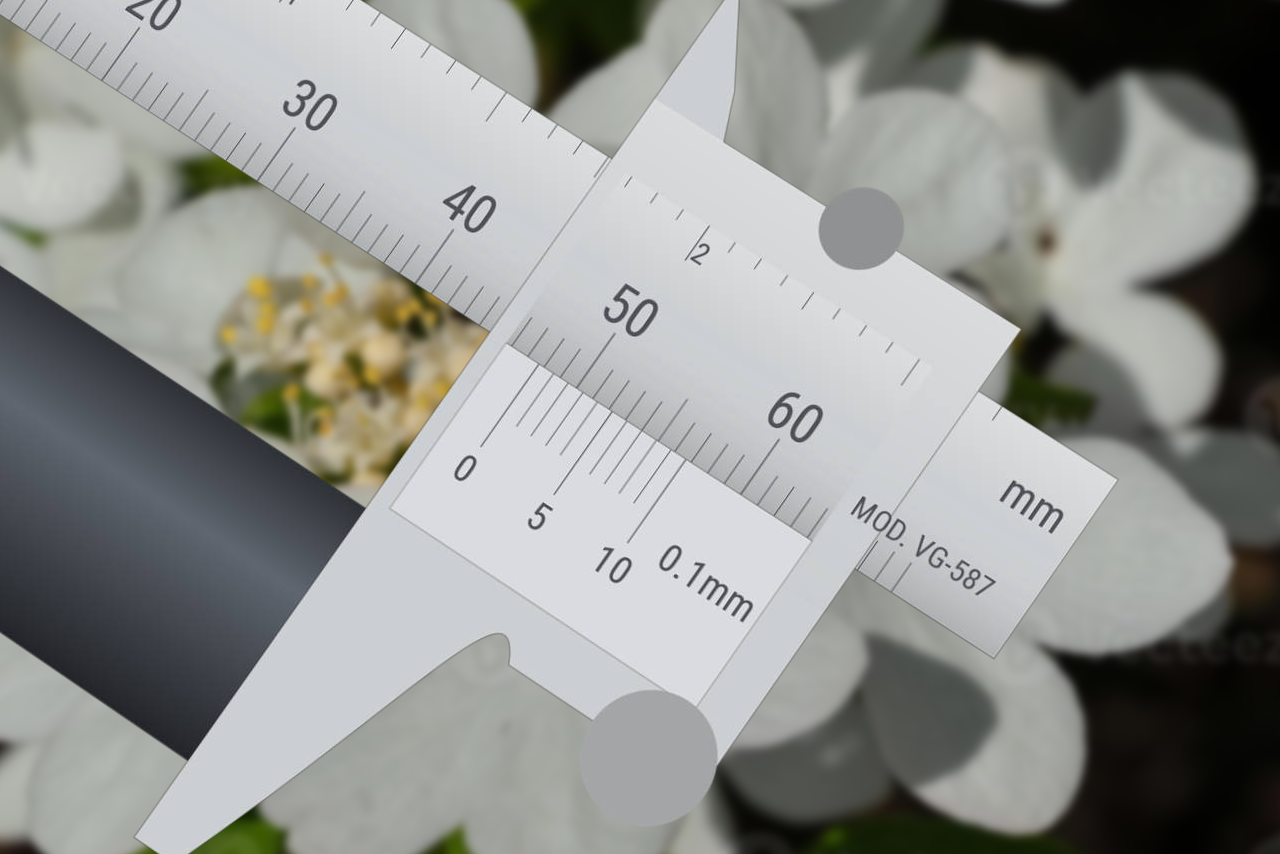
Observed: 47.7 mm
